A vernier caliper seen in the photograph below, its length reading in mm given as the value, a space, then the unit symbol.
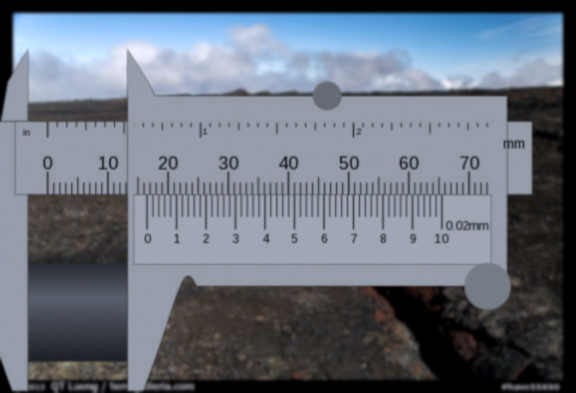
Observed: 16.5 mm
